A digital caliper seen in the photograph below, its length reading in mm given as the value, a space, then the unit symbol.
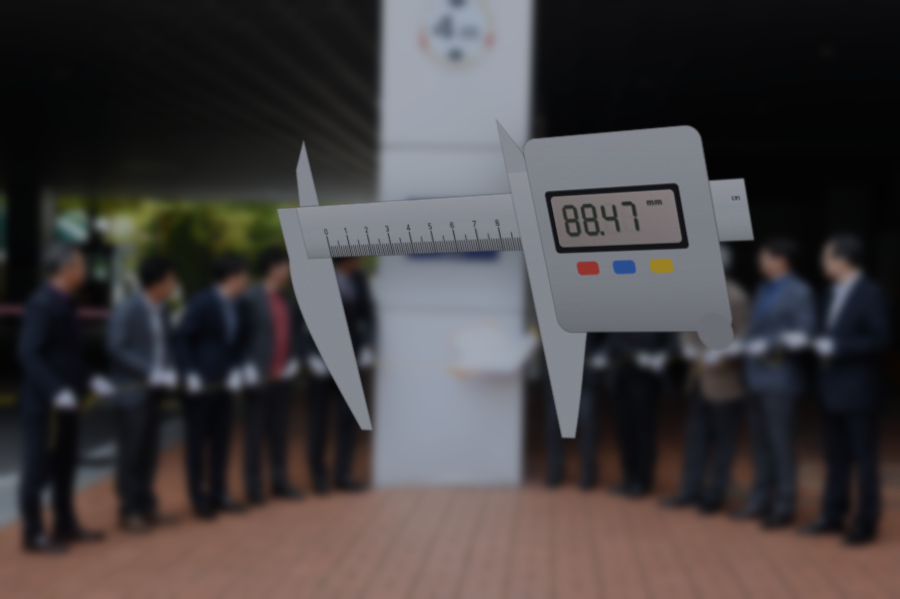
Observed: 88.47 mm
